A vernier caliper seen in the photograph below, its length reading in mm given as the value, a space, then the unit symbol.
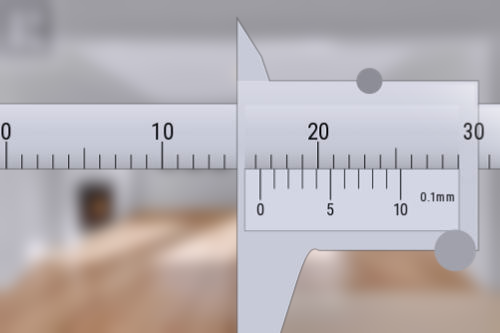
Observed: 16.3 mm
